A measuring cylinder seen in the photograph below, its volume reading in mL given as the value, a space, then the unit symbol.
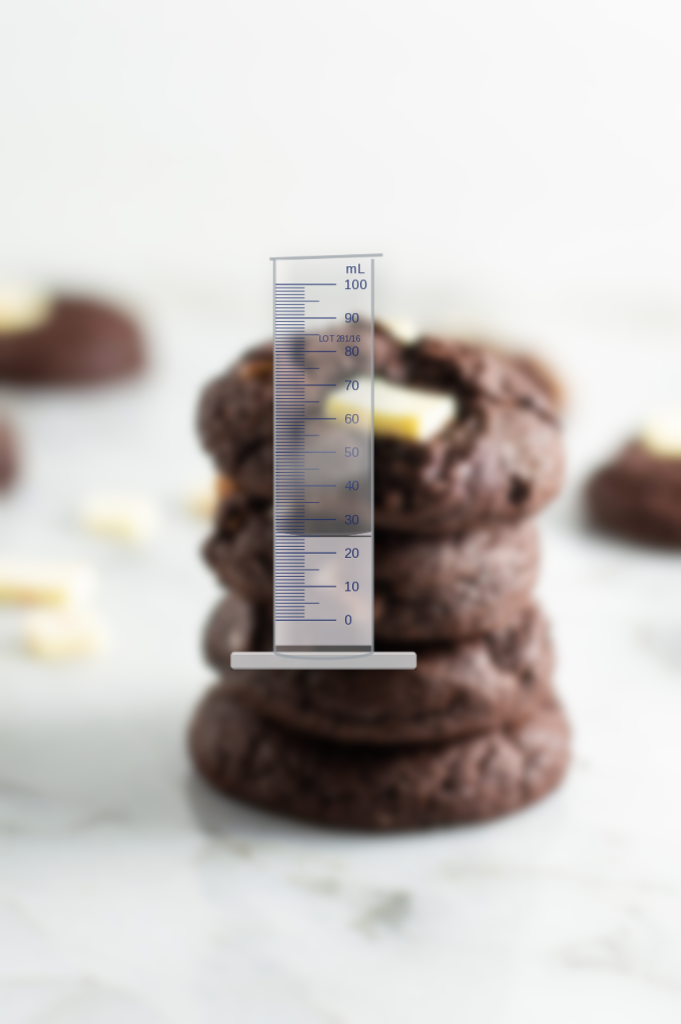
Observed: 25 mL
